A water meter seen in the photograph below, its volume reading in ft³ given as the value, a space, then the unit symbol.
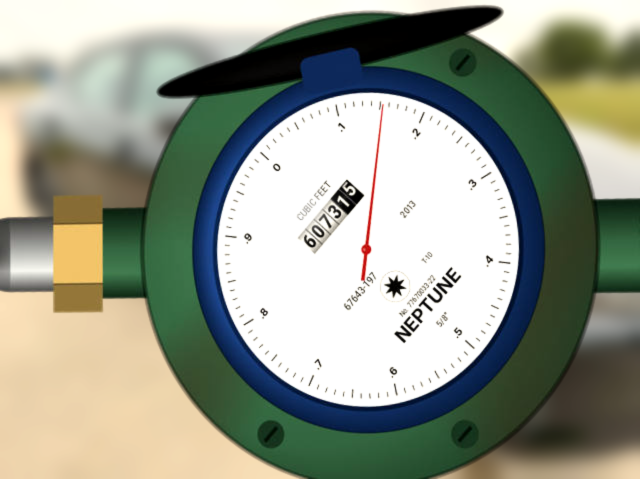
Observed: 607315.15 ft³
